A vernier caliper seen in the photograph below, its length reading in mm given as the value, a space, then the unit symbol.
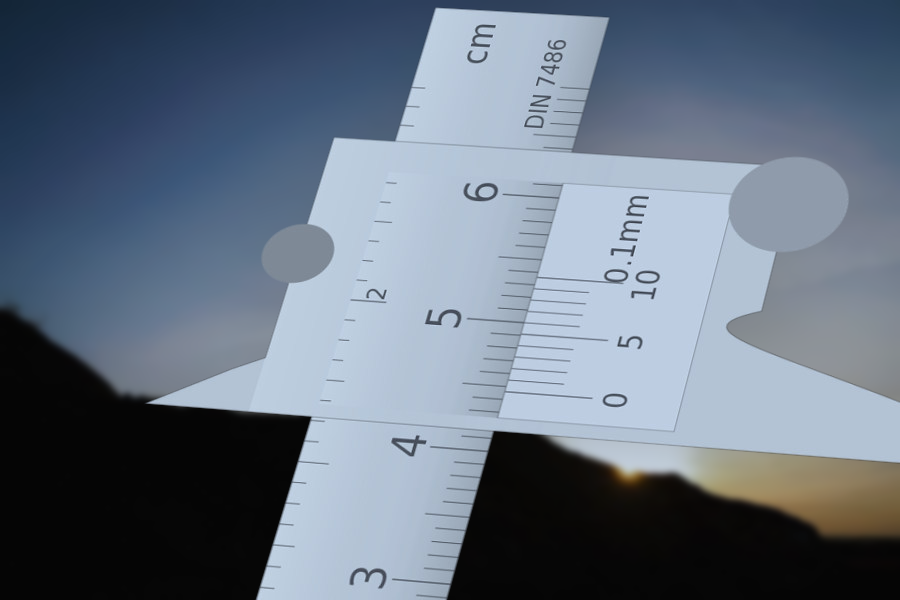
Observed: 44.6 mm
